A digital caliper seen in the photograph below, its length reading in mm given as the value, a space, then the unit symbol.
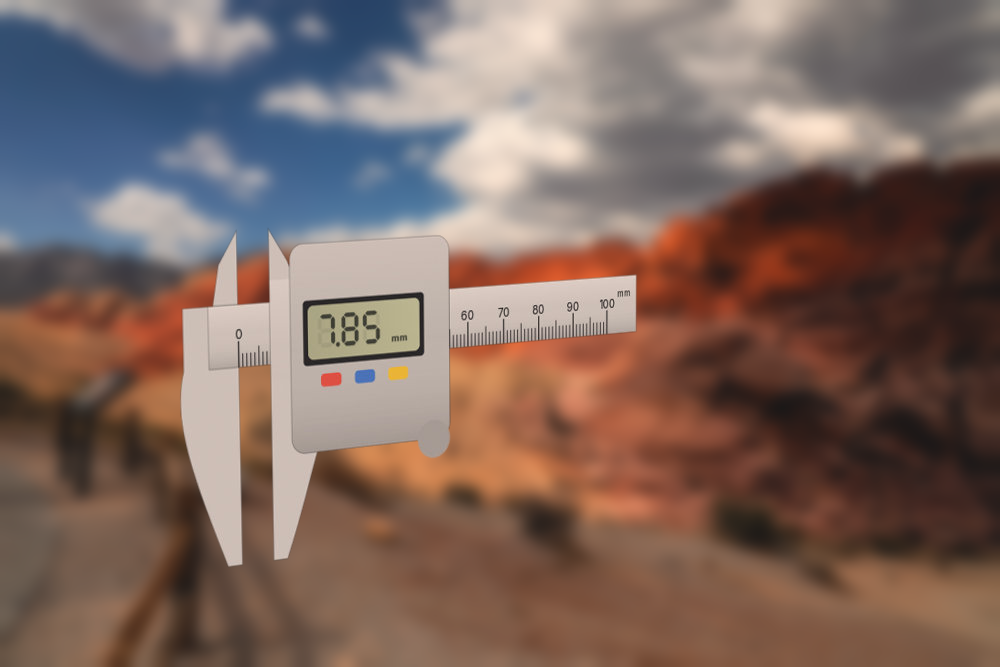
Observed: 7.85 mm
